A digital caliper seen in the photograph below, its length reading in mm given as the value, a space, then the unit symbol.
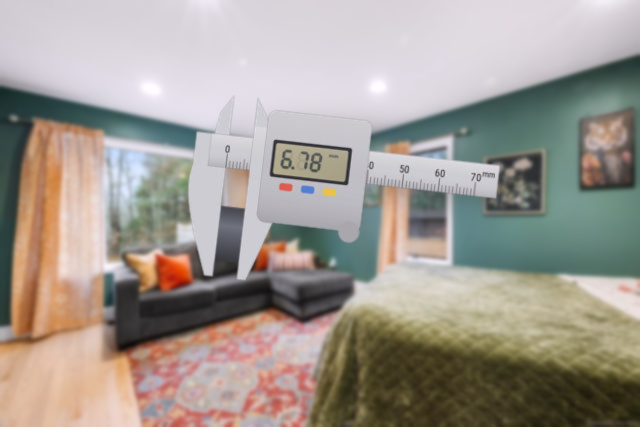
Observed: 6.78 mm
